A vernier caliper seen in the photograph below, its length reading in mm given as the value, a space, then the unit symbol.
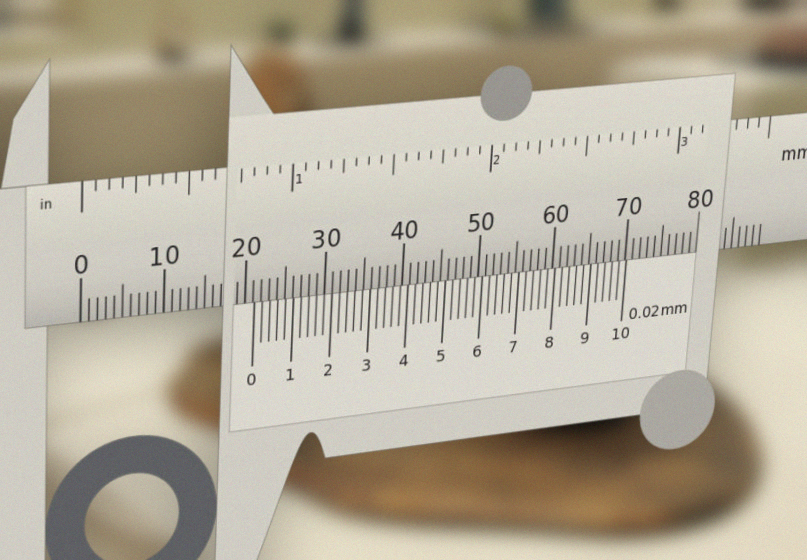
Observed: 21.2 mm
